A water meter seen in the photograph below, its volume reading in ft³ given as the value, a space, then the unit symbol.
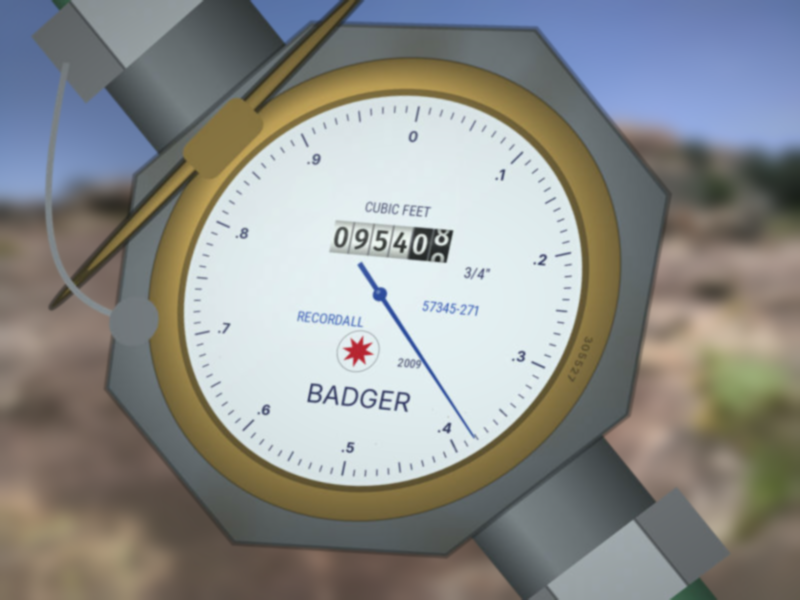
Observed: 95408.38 ft³
